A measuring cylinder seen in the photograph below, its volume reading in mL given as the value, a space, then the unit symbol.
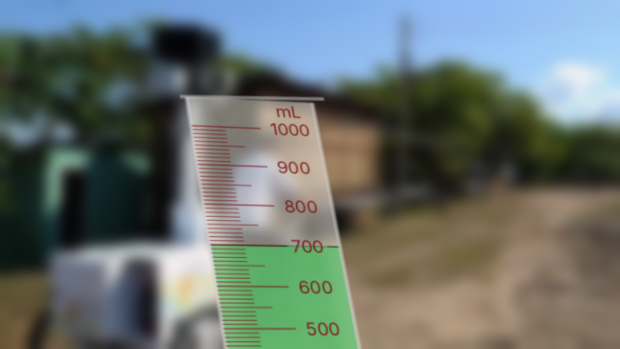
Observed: 700 mL
